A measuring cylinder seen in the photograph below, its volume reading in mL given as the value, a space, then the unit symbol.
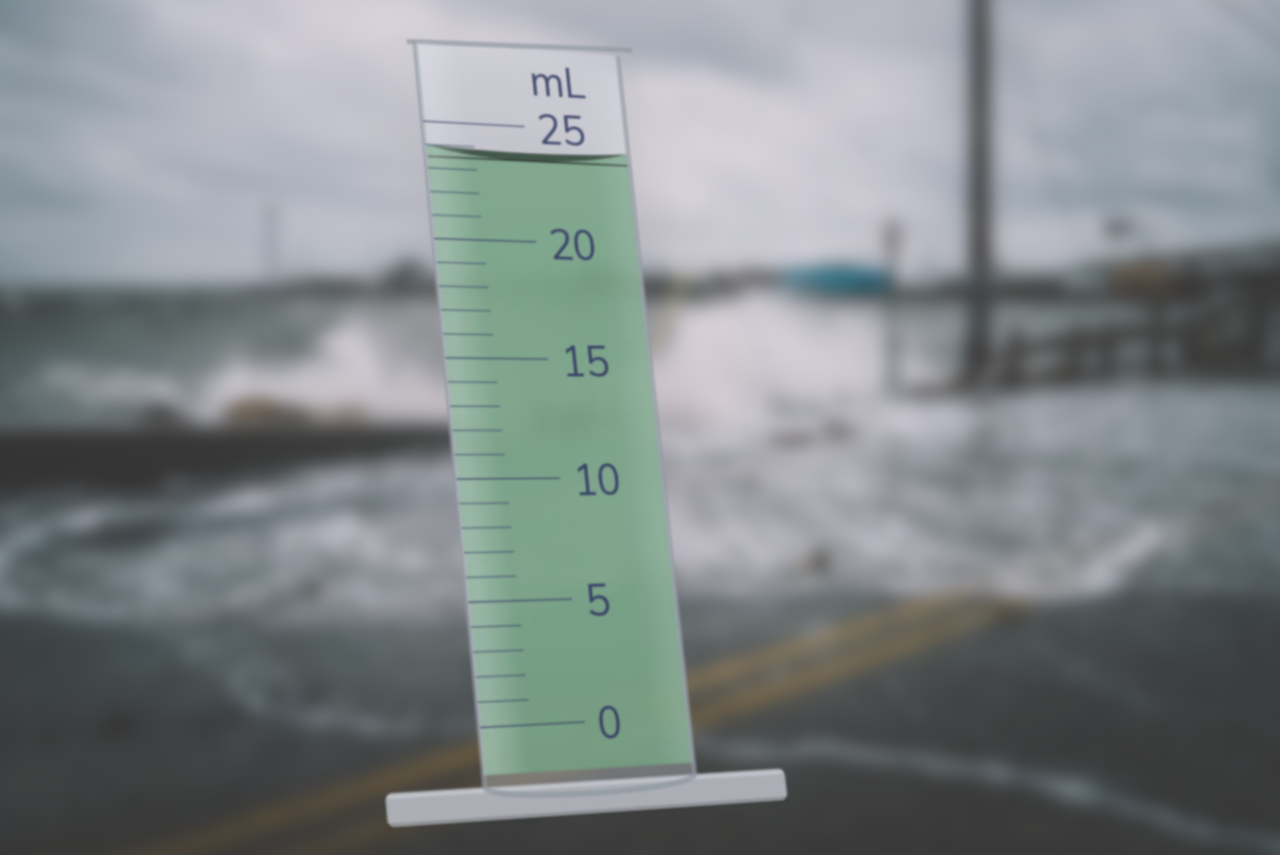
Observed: 23.5 mL
